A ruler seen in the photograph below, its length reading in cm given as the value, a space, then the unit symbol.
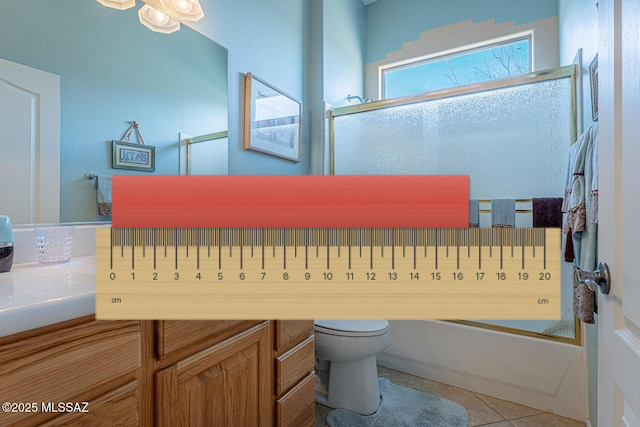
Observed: 16.5 cm
